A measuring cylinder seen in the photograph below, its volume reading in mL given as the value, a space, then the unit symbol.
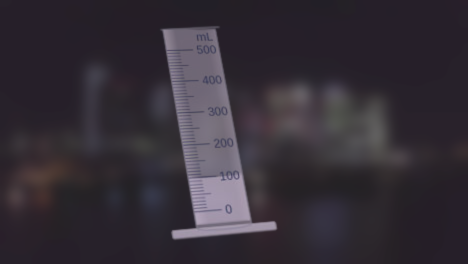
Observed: 100 mL
